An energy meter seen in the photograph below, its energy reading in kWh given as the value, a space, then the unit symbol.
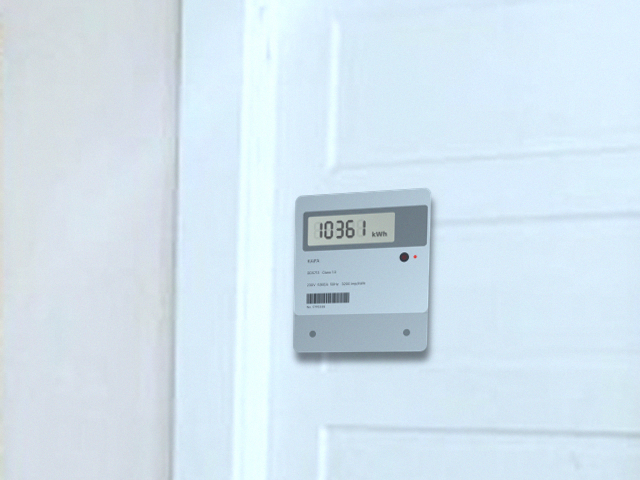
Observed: 10361 kWh
